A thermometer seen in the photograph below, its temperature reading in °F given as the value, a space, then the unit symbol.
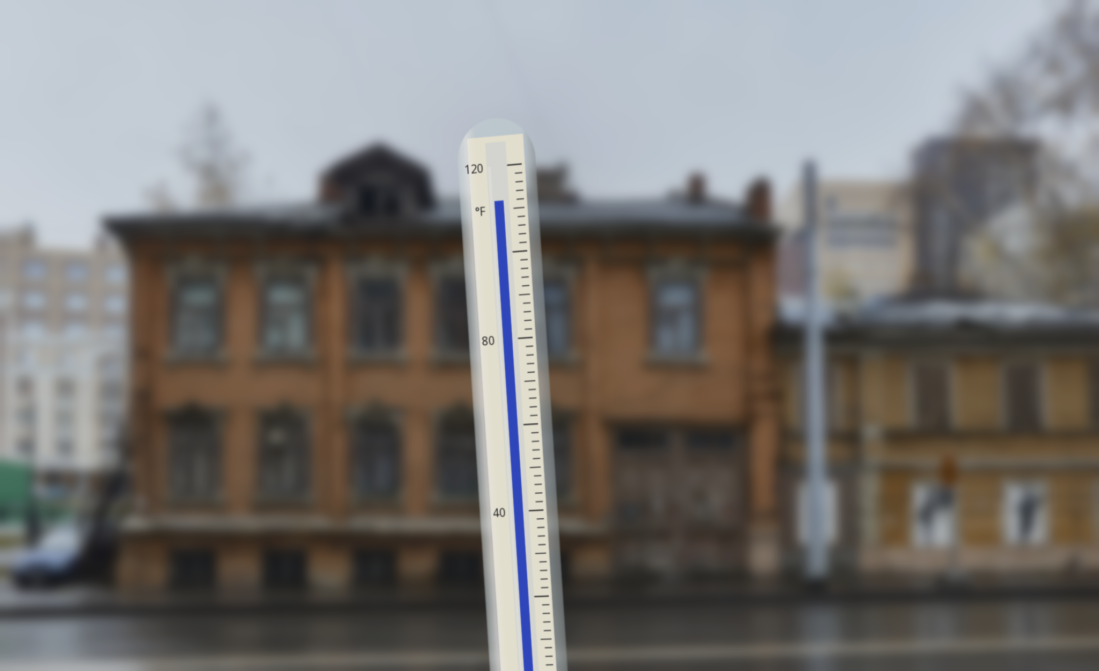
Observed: 112 °F
